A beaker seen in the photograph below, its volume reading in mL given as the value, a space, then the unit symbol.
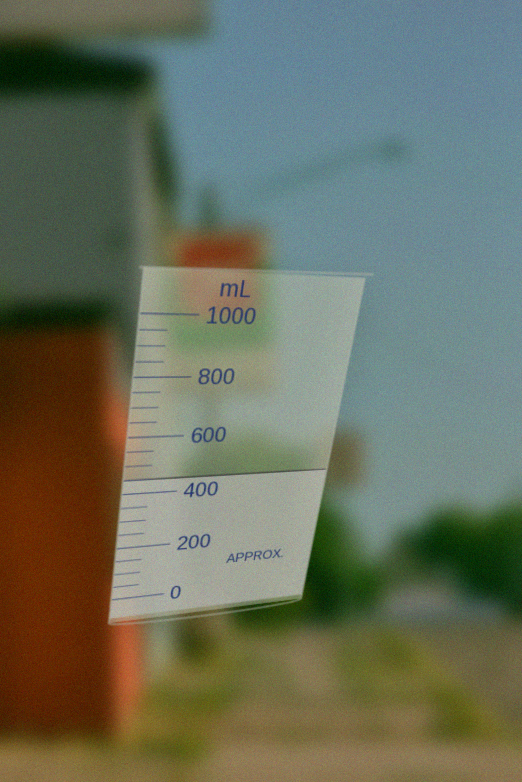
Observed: 450 mL
